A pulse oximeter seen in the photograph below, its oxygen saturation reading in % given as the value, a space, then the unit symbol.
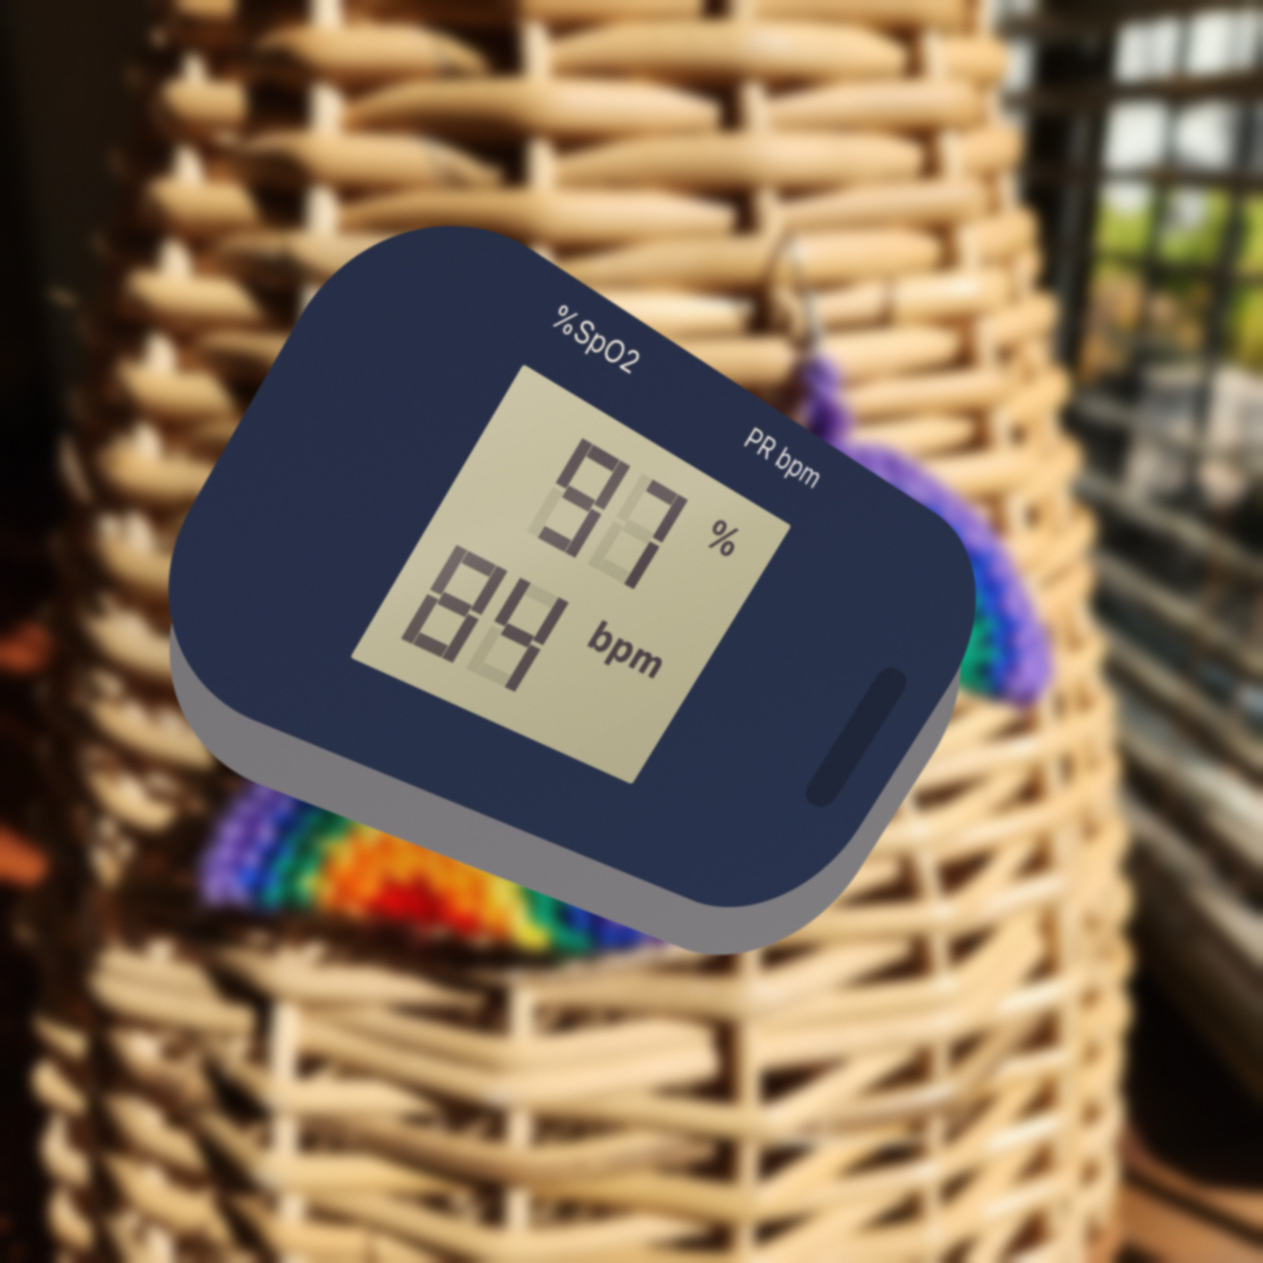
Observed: 97 %
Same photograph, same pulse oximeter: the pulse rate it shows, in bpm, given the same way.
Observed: 84 bpm
